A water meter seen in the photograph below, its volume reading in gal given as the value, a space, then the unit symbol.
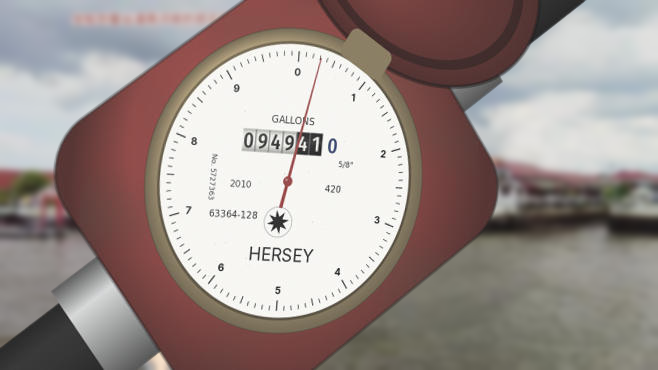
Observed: 949410.3 gal
